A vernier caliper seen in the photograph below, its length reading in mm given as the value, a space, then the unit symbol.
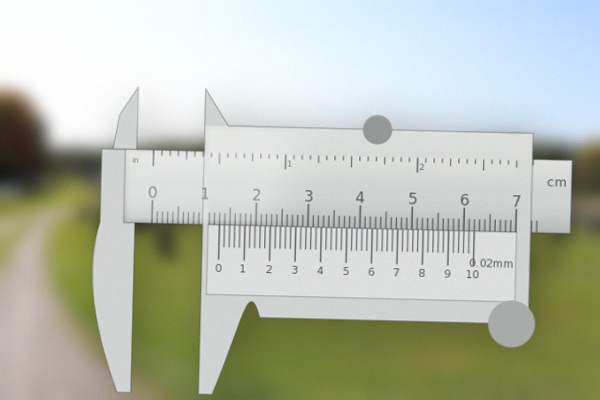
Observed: 13.0 mm
